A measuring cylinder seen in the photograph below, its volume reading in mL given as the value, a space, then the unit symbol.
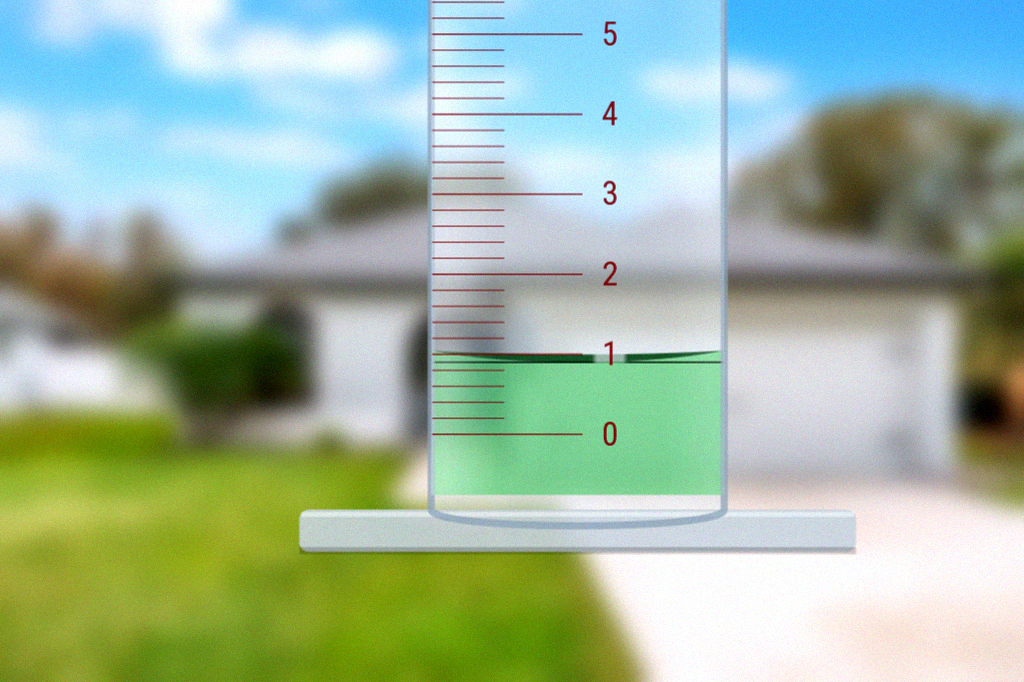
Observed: 0.9 mL
